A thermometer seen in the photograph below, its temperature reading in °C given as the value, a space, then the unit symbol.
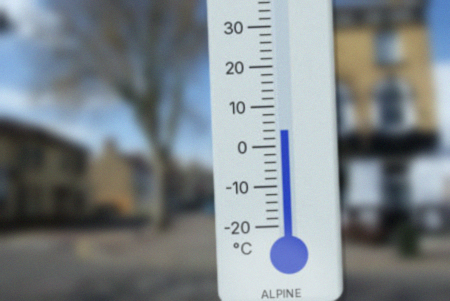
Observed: 4 °C
